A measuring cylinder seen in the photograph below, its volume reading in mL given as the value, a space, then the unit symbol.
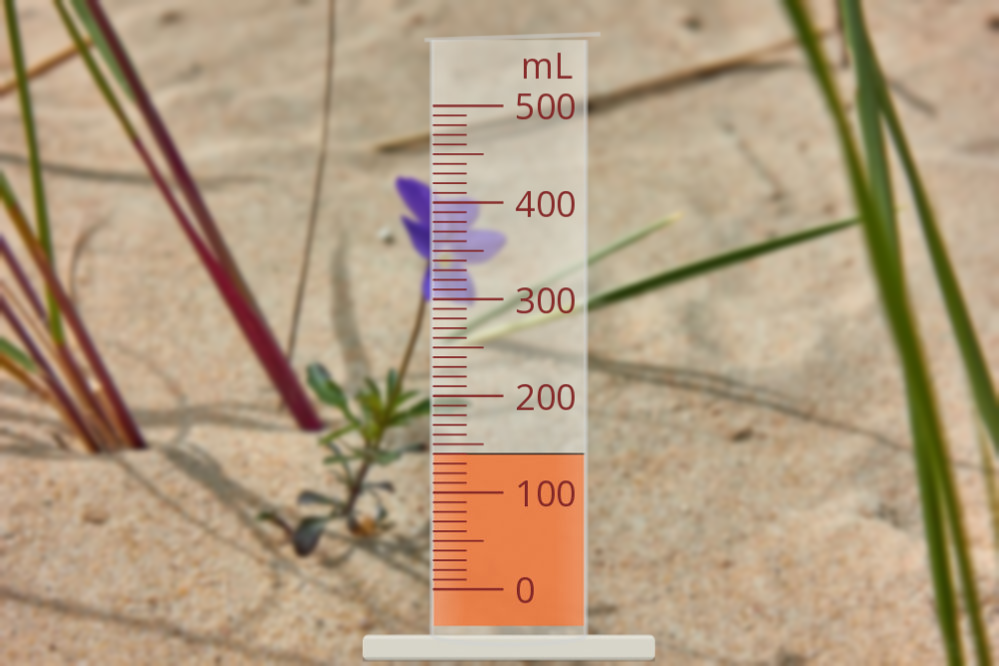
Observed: 140 mL
